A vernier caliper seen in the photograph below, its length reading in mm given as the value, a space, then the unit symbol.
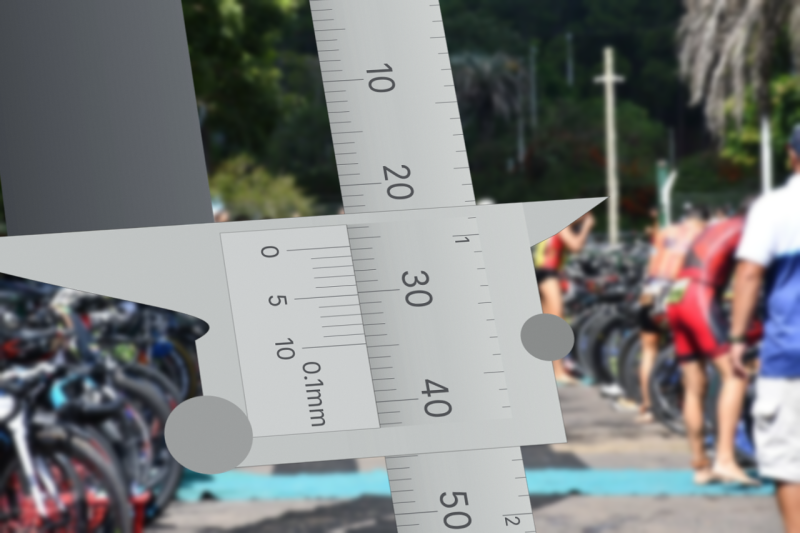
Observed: 25.7 mm
